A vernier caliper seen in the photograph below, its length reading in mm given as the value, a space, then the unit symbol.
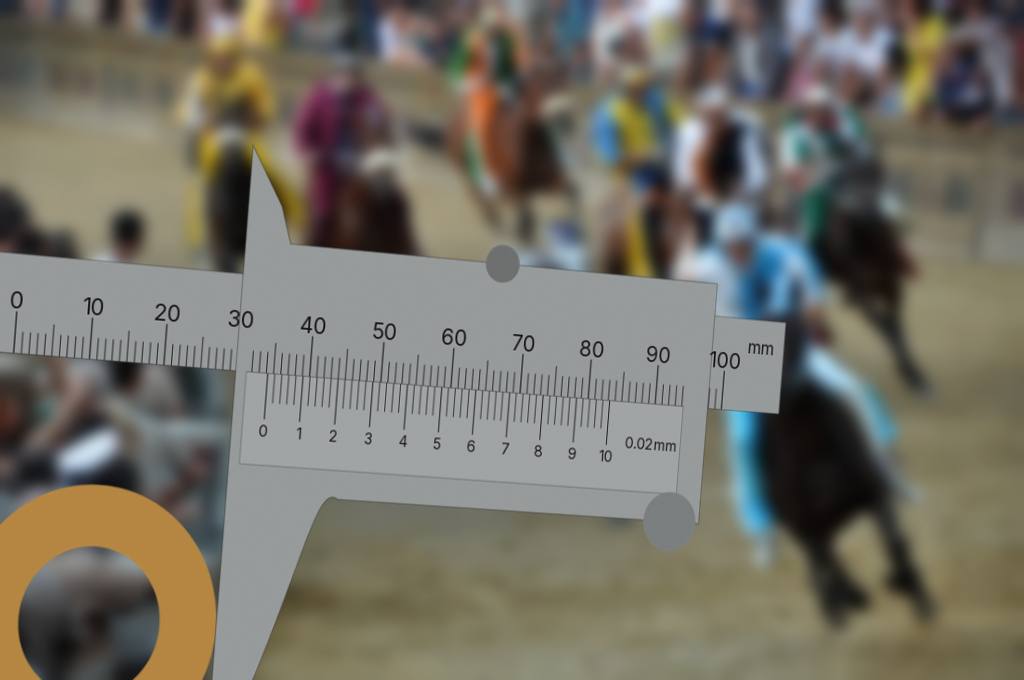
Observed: 34.2 mm
